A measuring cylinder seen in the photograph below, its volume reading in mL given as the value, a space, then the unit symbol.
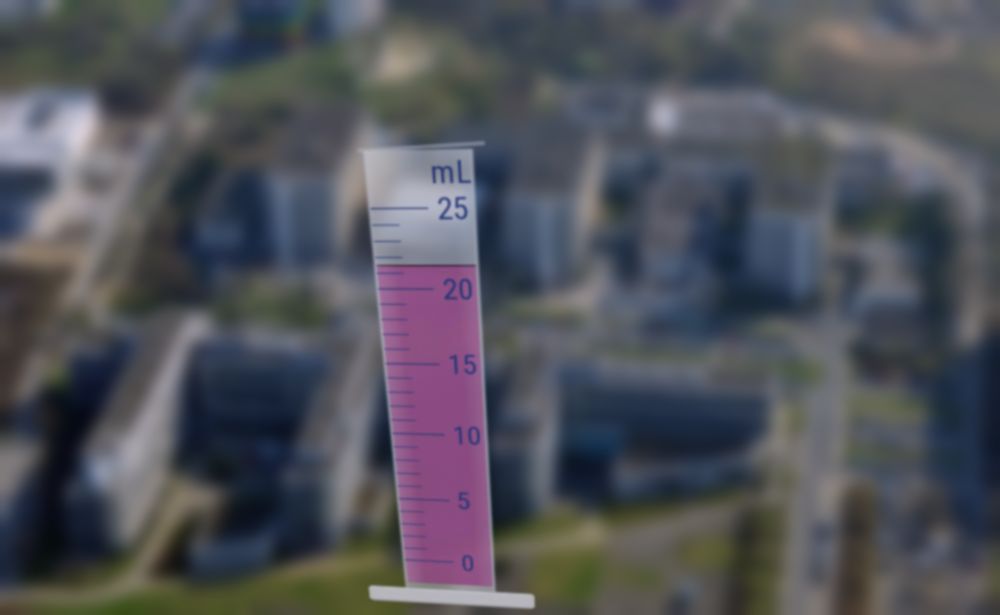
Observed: 21.5 mL
